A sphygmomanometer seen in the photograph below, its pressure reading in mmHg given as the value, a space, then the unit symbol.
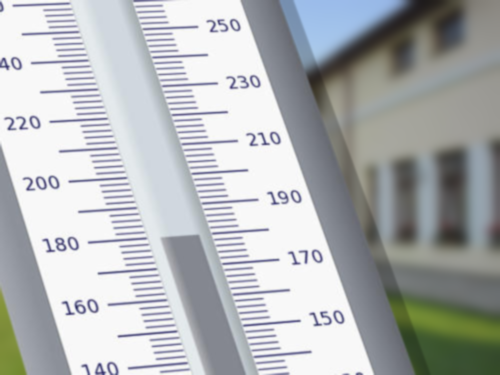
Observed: 180 mmHg
